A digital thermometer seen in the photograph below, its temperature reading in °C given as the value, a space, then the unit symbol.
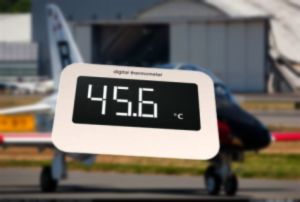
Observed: 45.6 °C
